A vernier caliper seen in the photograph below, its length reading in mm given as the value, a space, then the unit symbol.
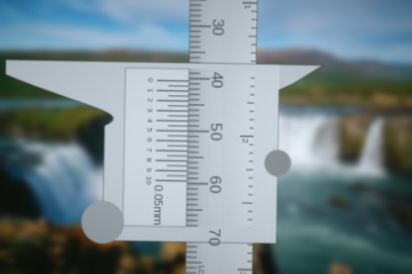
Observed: 40.5 mm
